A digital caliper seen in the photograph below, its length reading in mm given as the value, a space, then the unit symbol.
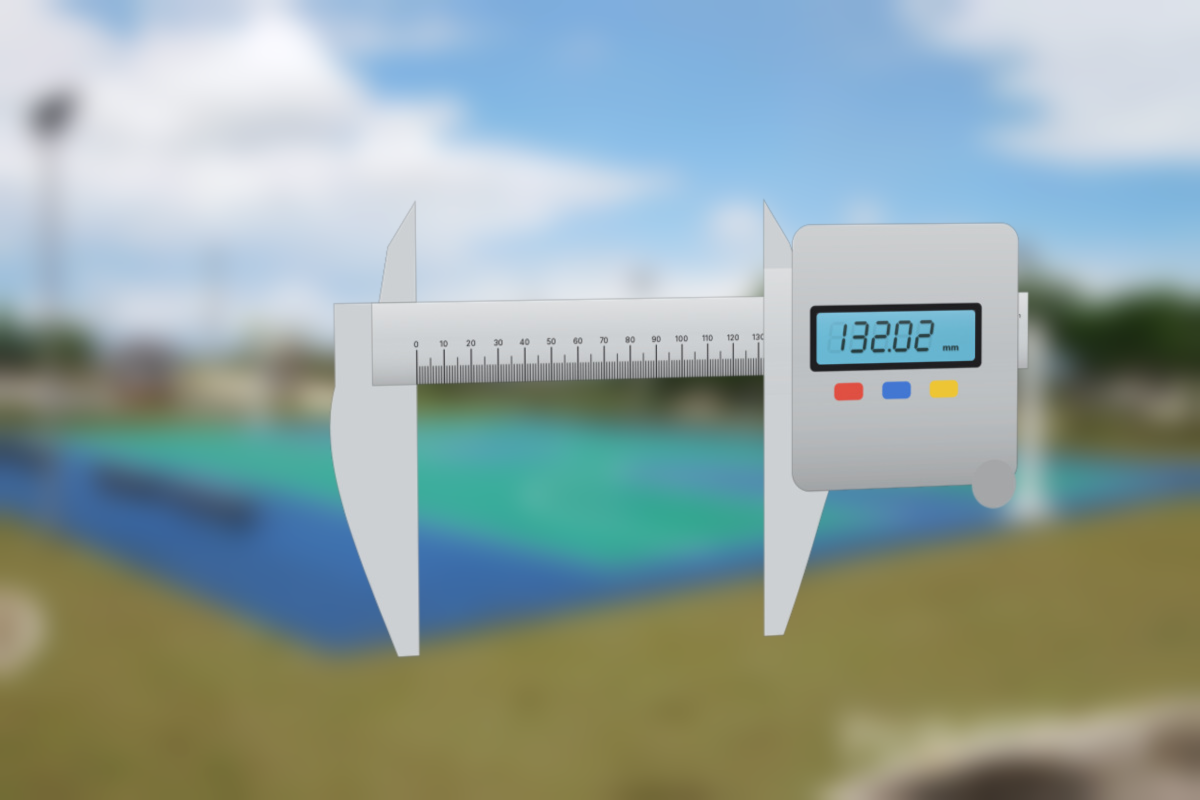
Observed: 132.02 mm
